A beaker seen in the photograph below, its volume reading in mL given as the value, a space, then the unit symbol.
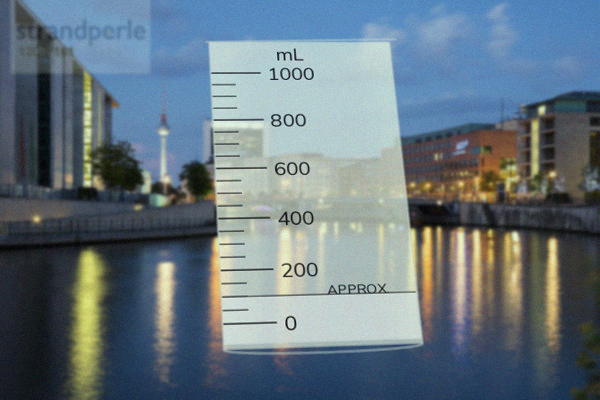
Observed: 100 mL
